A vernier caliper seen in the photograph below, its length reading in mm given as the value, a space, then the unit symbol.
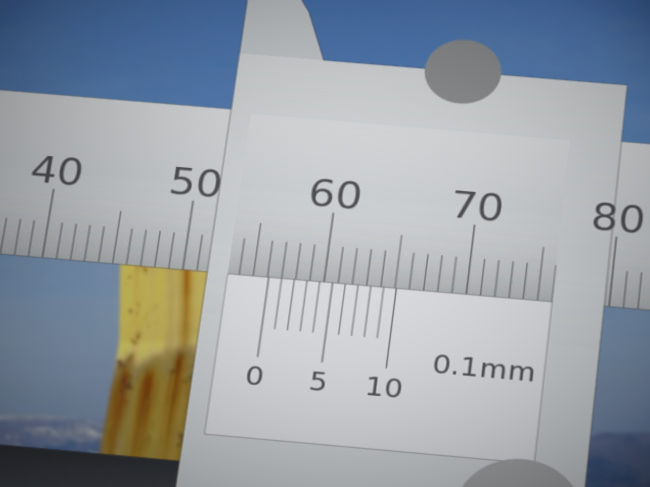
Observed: 56.1 mm
